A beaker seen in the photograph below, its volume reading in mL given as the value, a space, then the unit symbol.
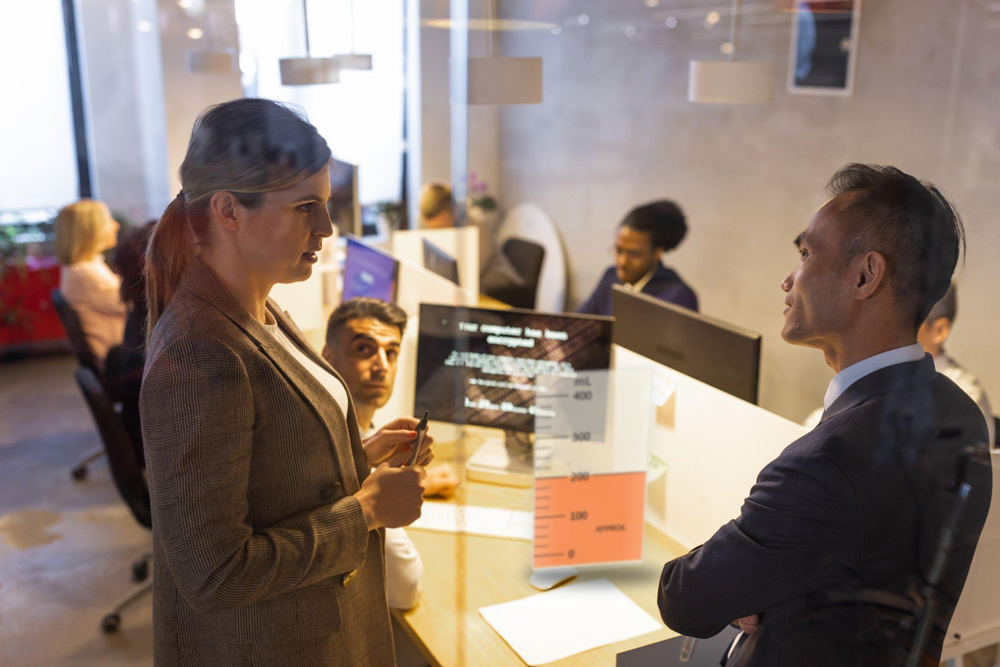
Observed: 200 mL
